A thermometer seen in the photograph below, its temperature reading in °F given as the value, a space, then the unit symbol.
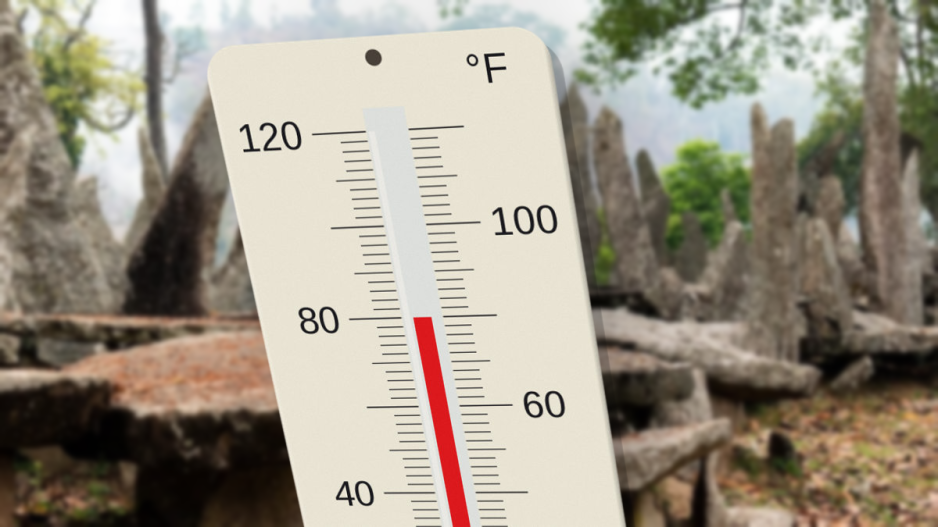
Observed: 80 °F
